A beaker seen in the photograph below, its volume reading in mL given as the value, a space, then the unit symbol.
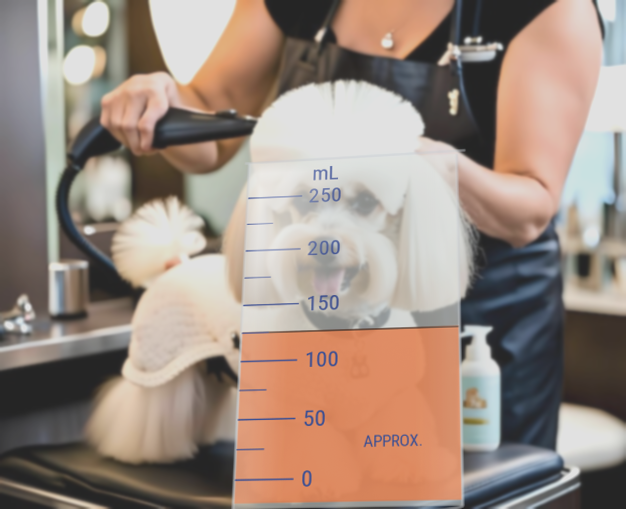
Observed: 125 mL
